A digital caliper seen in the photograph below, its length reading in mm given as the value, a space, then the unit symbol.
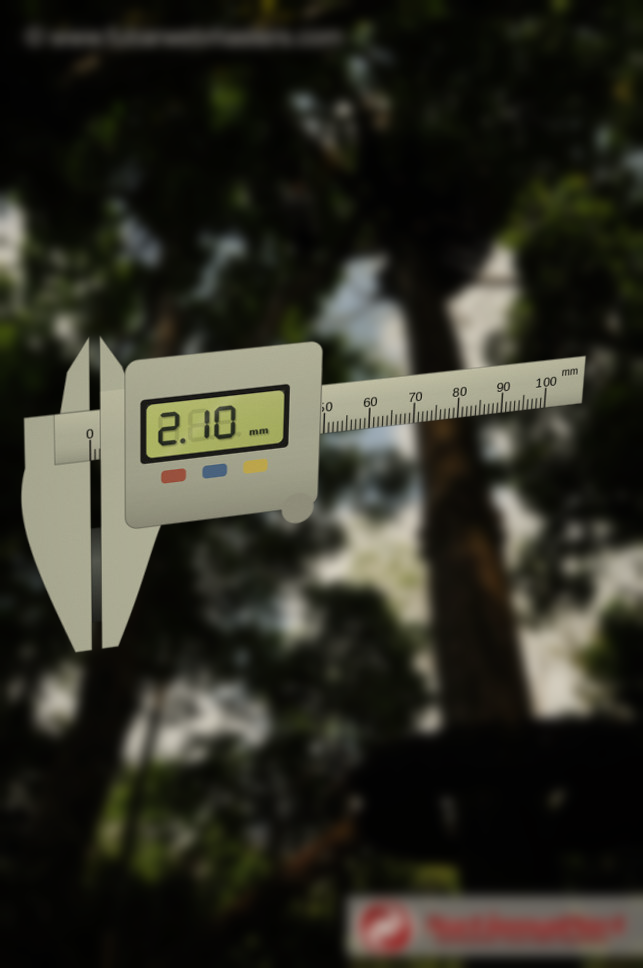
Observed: 2.10 mm
